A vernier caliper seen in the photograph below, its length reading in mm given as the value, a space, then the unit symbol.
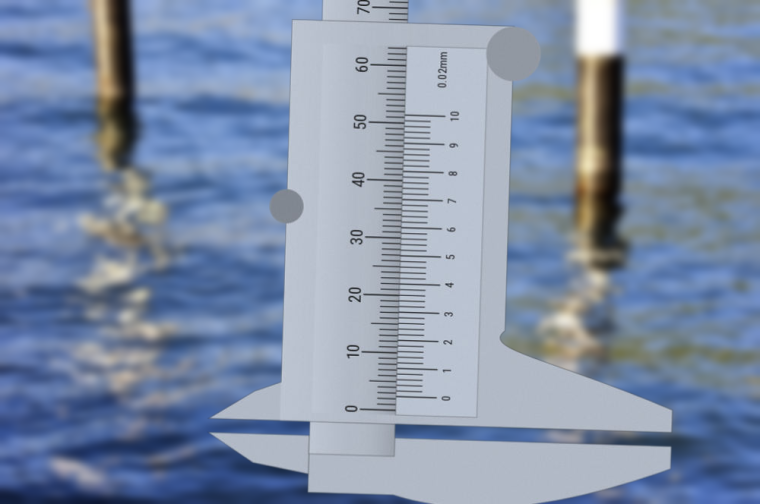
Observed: 2.4 mm
